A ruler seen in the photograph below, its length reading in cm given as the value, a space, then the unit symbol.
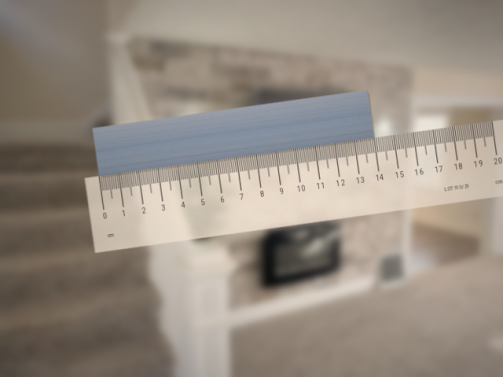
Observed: 14 cm
